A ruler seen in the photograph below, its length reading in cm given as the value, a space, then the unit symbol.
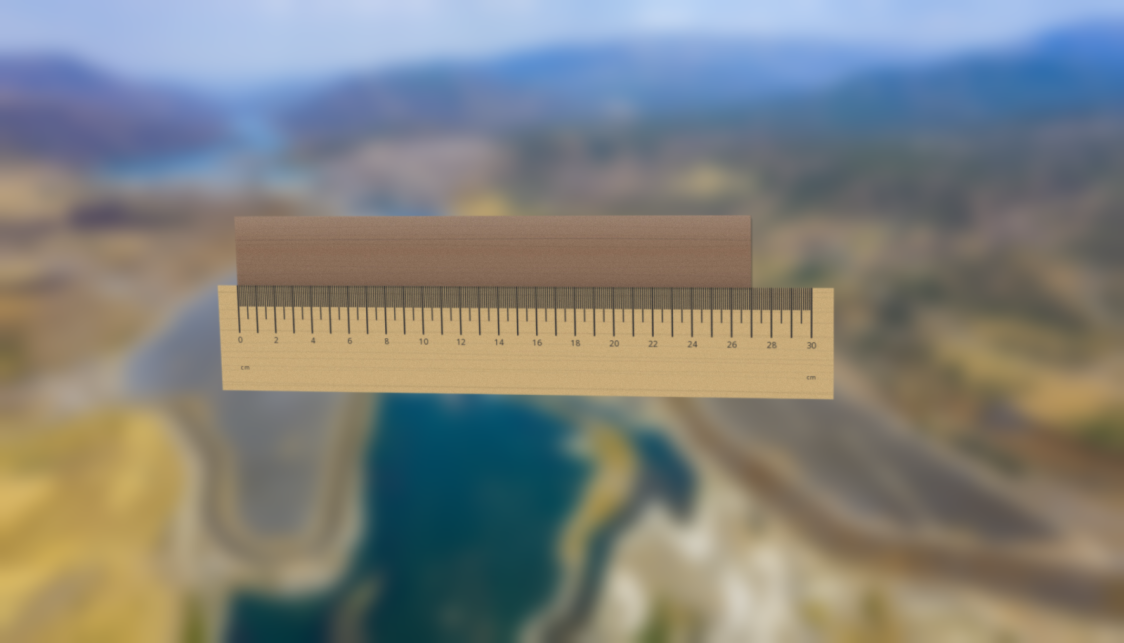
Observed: 27 cm
